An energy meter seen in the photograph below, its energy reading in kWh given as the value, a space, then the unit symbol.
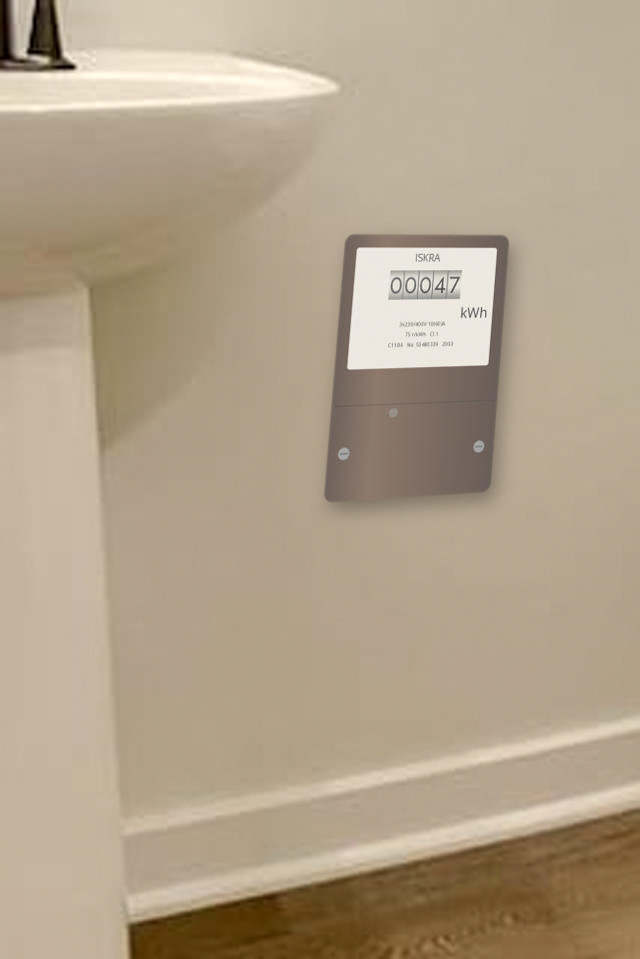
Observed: 47 kWh
